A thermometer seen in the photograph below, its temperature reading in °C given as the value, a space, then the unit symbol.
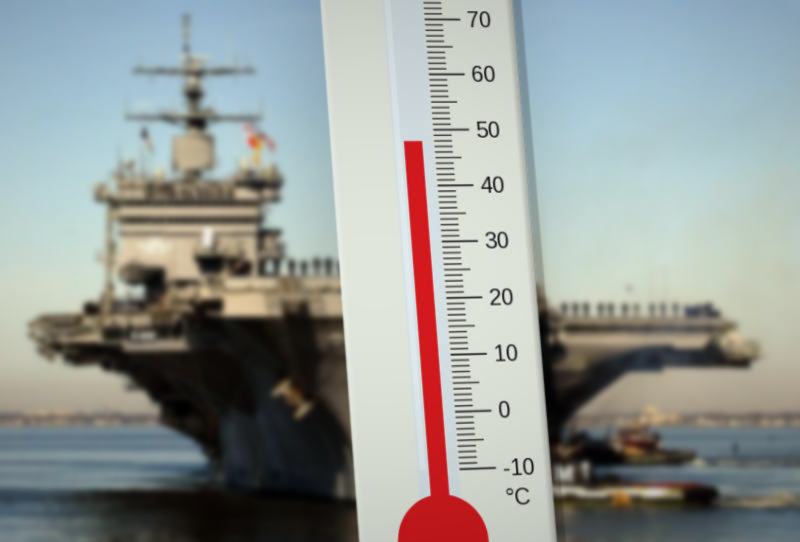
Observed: 48 °C
